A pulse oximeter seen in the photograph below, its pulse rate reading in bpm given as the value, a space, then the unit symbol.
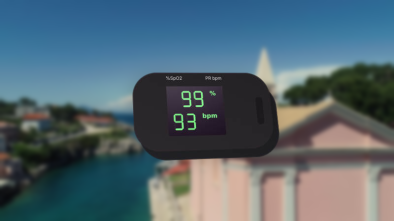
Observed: 93 bpm
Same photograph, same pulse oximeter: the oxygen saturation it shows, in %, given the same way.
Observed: 99 %
